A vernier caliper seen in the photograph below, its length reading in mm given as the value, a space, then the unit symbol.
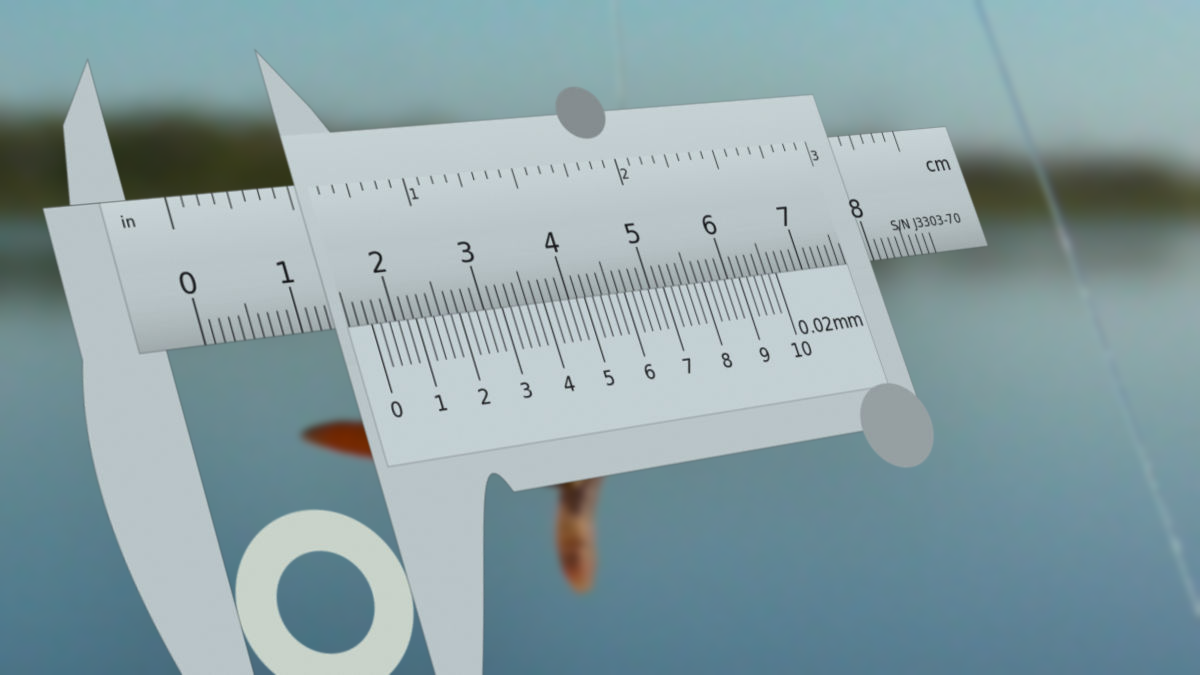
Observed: 17.4 mm
